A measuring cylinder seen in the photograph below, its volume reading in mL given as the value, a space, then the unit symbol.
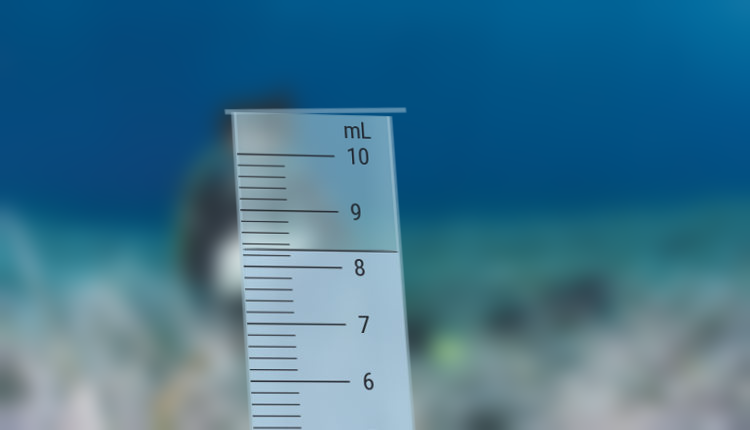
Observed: 8.3 mL
